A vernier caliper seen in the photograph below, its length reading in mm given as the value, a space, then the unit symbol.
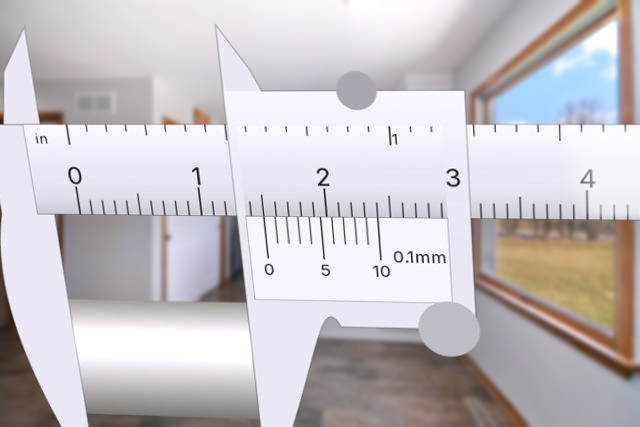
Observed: 15.0 mm
